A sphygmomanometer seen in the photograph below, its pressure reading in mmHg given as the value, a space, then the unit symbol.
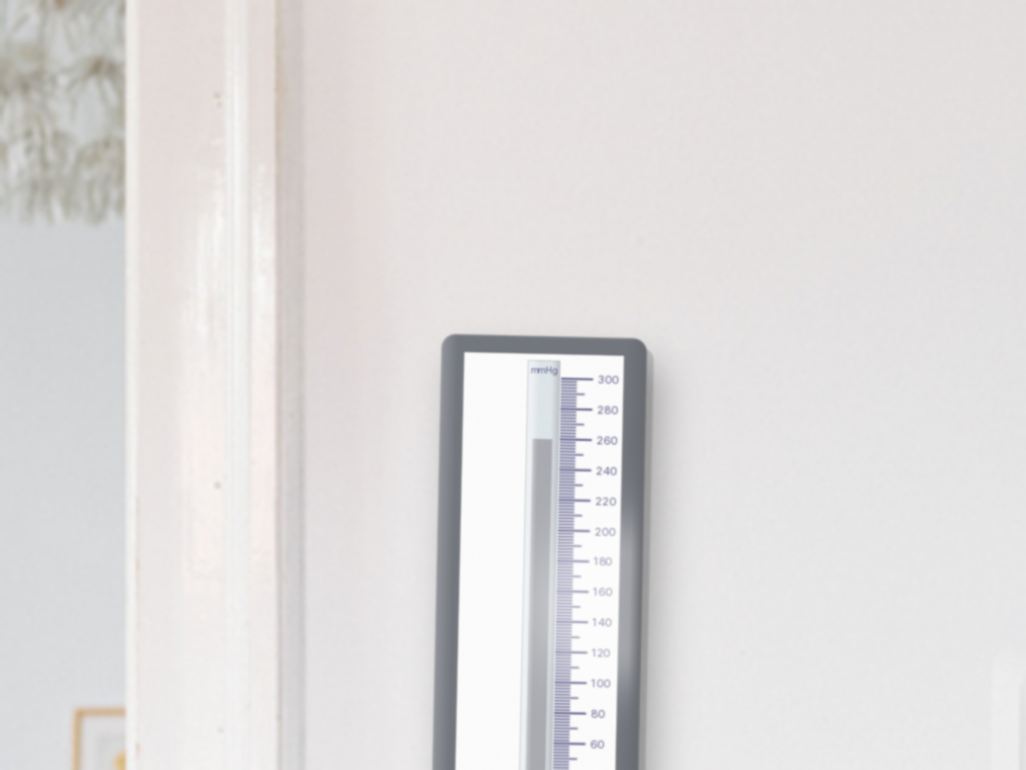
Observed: 260 mmHg
